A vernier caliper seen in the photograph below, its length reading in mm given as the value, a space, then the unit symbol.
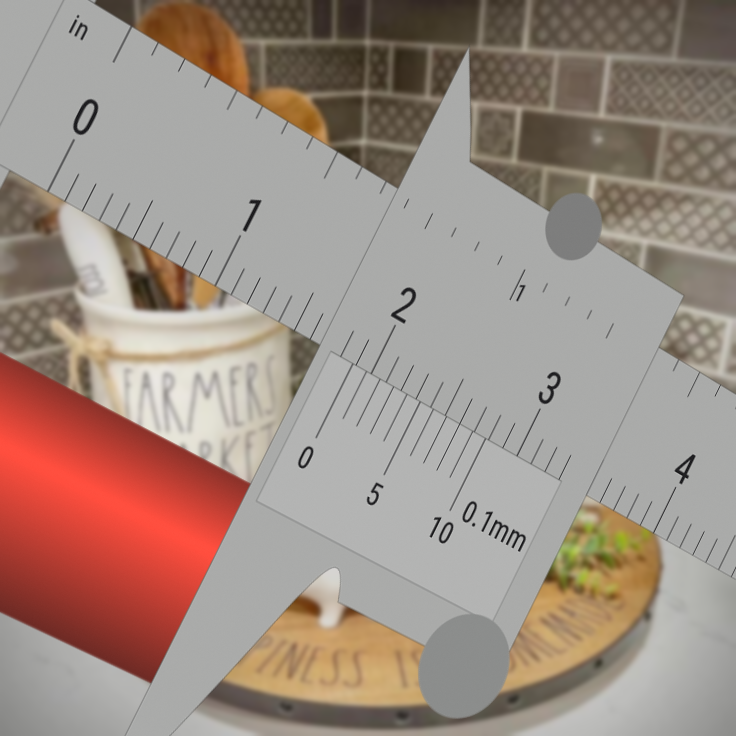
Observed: 18.8 mm
